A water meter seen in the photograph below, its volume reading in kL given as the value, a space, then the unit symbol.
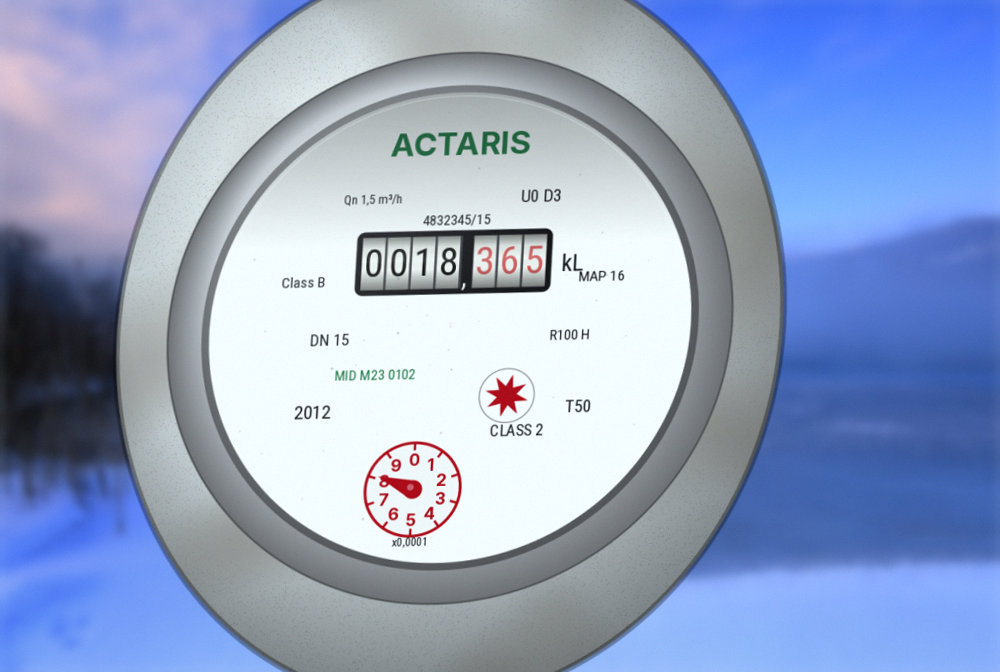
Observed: 18.3658 kL
